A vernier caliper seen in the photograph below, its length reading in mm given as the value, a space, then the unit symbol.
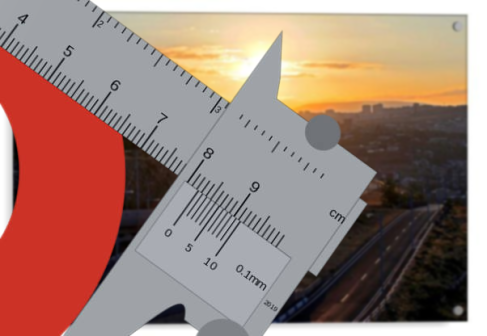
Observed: 82.4 mm
